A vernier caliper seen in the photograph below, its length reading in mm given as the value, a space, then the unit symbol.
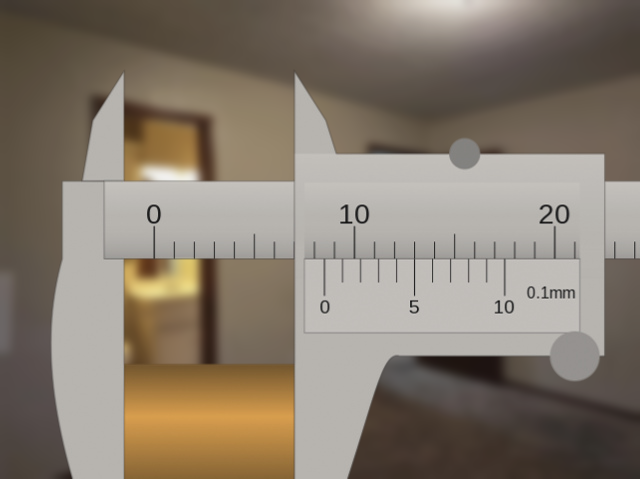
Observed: 8.5 mm
